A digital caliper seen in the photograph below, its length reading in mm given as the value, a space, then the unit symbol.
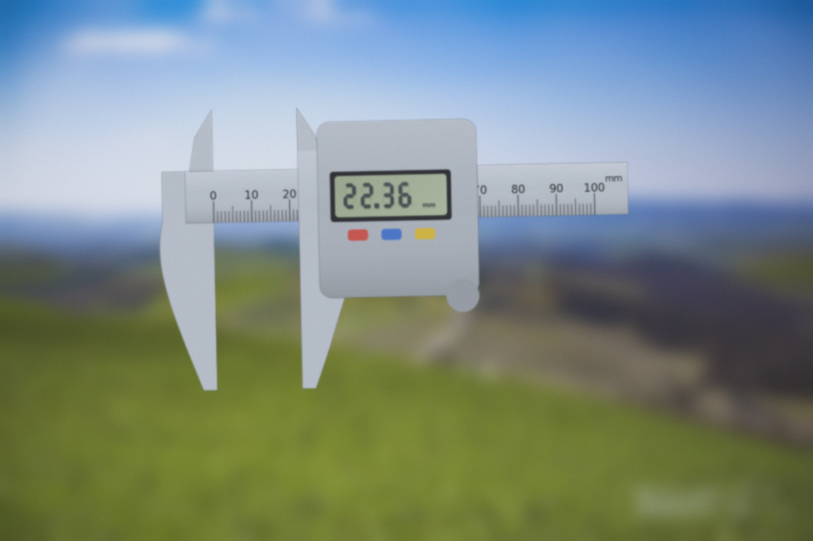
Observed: 22.36 mm
